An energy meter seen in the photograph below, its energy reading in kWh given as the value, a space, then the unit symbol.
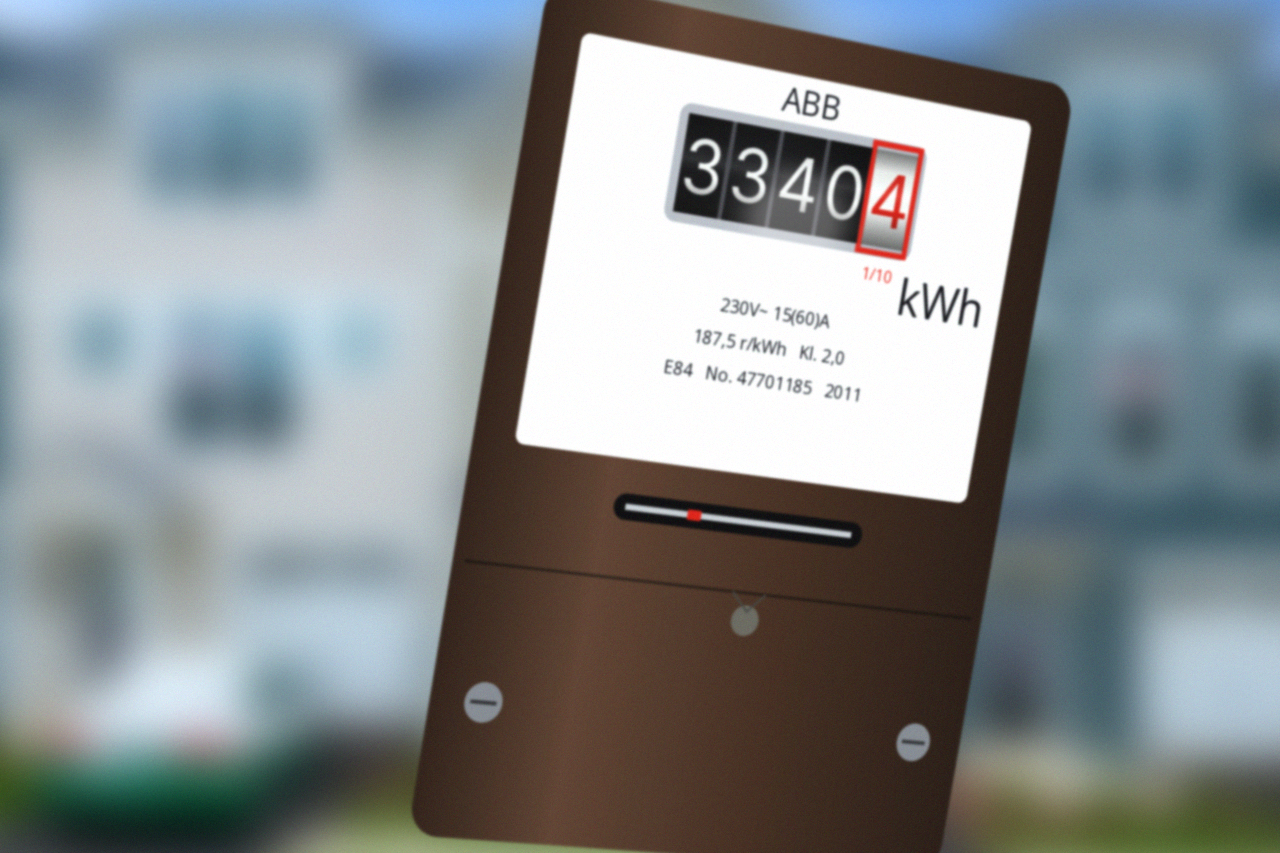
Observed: 3340.4 kWh
